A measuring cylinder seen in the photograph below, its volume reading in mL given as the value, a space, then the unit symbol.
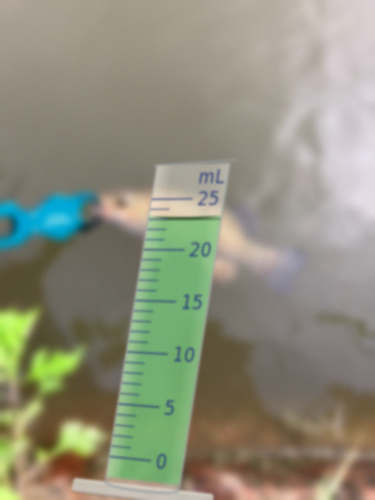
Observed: 23 mL
